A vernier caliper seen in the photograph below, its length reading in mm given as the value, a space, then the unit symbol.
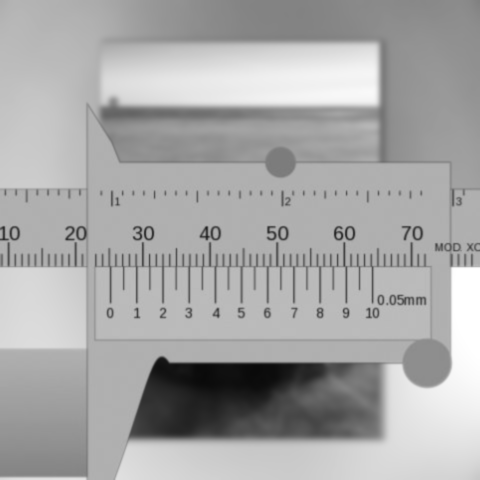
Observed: 25.2 mm
